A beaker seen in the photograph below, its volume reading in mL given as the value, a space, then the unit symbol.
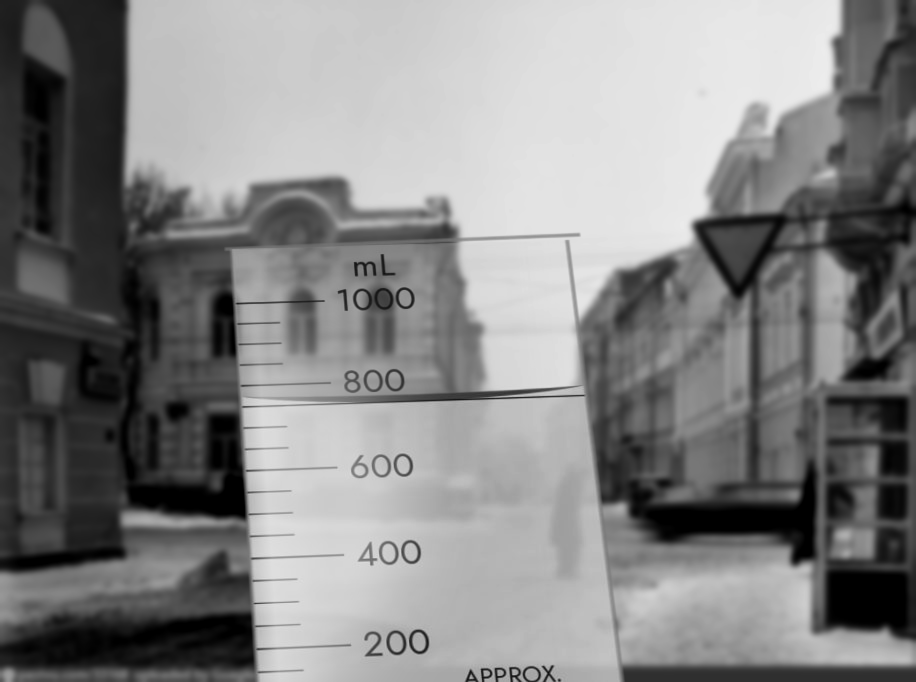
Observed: 750 mL
